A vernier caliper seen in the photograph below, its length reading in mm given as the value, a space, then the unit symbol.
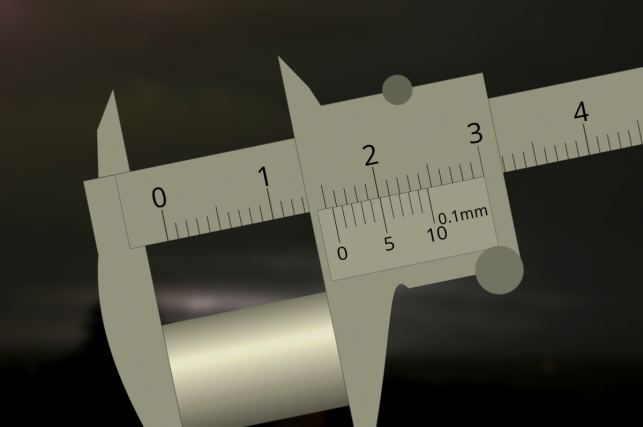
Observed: 15.6 mm
